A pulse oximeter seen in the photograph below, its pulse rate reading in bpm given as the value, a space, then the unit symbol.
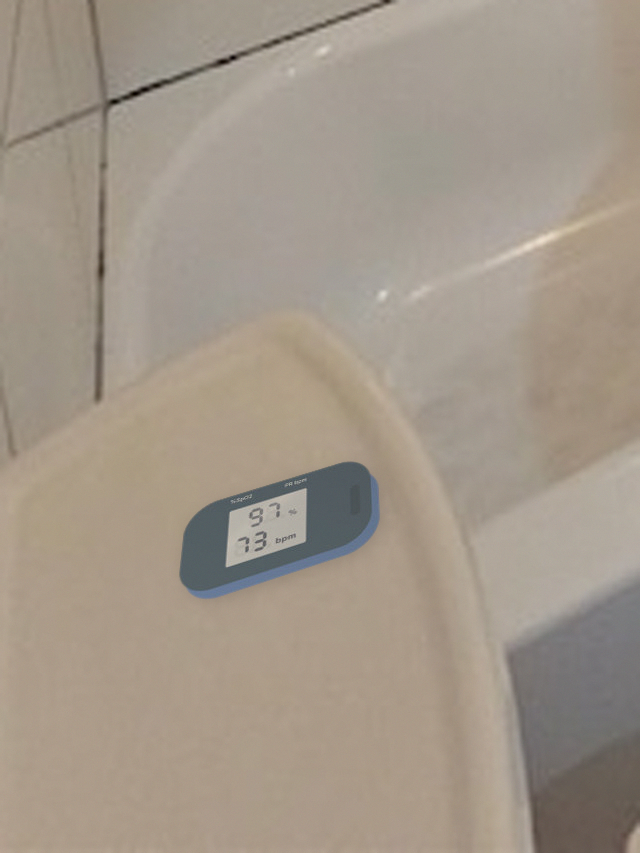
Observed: 73 bpm
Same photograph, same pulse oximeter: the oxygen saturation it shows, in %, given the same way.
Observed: 97 %
